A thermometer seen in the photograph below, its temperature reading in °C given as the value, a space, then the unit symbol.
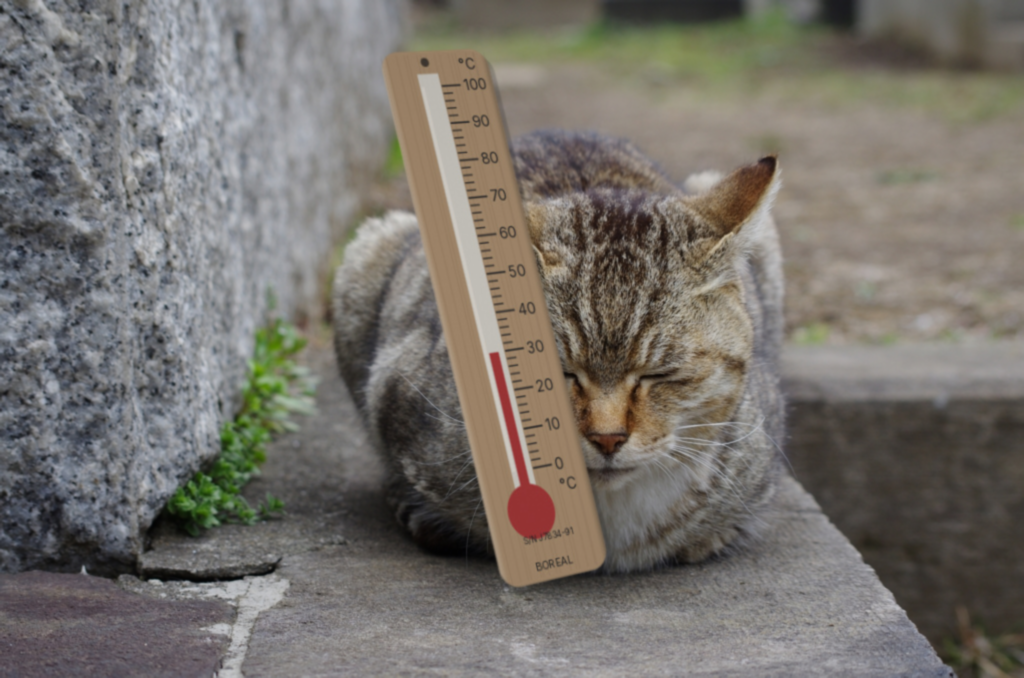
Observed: 30 °C
